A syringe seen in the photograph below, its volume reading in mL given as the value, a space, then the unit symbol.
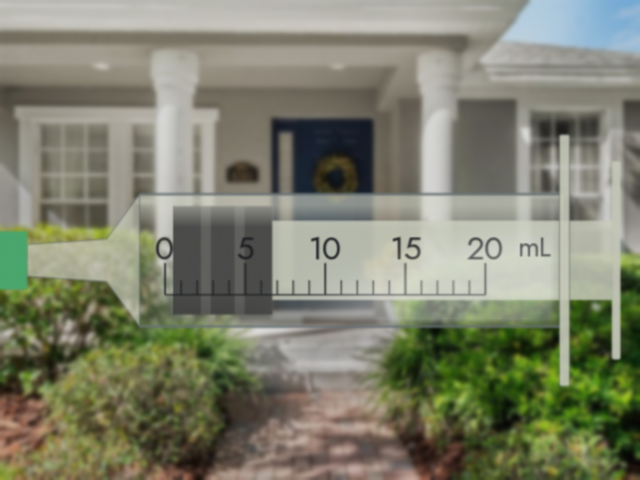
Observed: 0.5 mL
